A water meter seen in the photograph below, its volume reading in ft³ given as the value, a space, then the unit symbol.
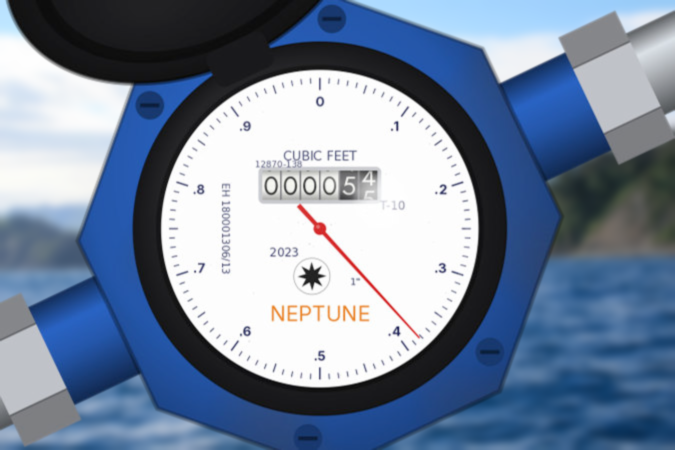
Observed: 54.38 ft³
